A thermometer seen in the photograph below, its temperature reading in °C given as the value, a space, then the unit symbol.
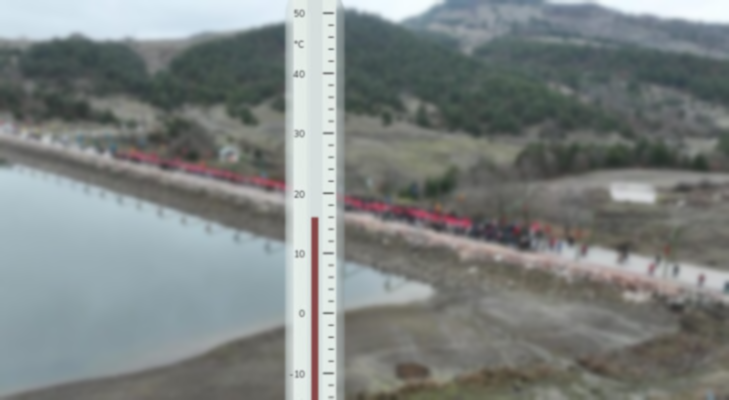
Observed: 16 °C
